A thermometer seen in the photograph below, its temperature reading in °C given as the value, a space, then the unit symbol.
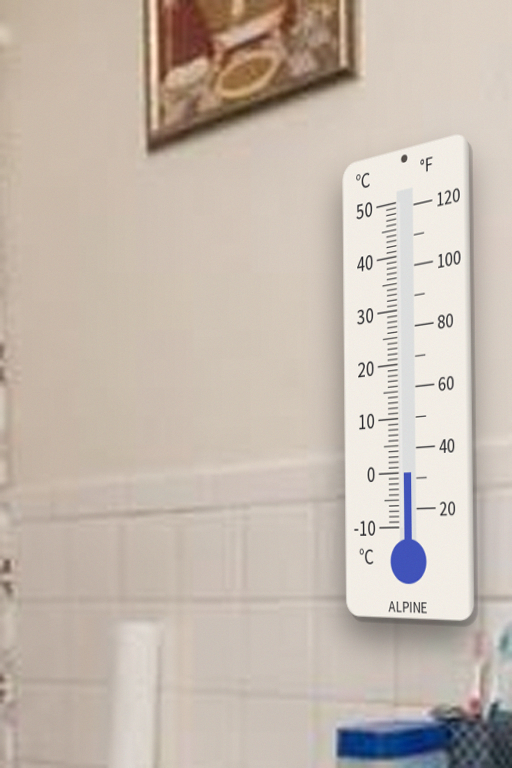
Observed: 0 °C
